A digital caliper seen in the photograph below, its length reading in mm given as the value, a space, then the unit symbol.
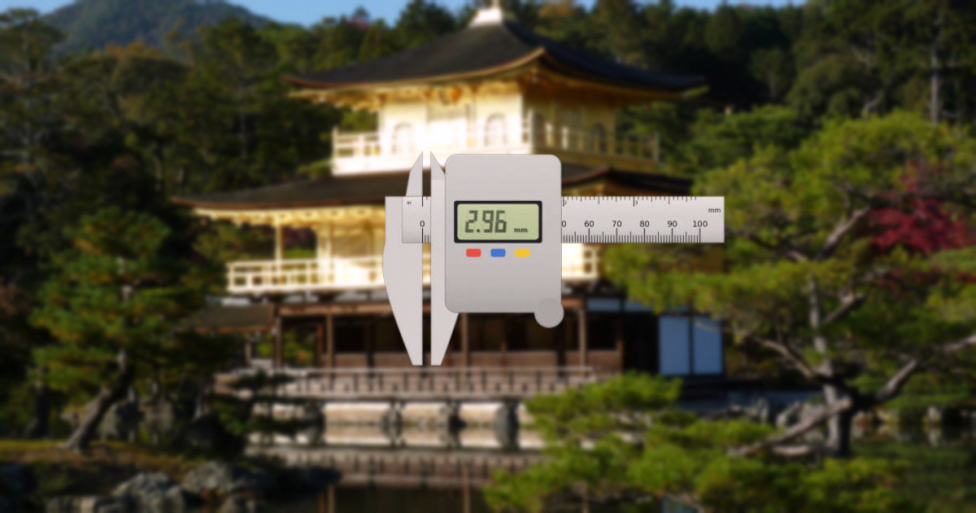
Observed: 2.96 mm
